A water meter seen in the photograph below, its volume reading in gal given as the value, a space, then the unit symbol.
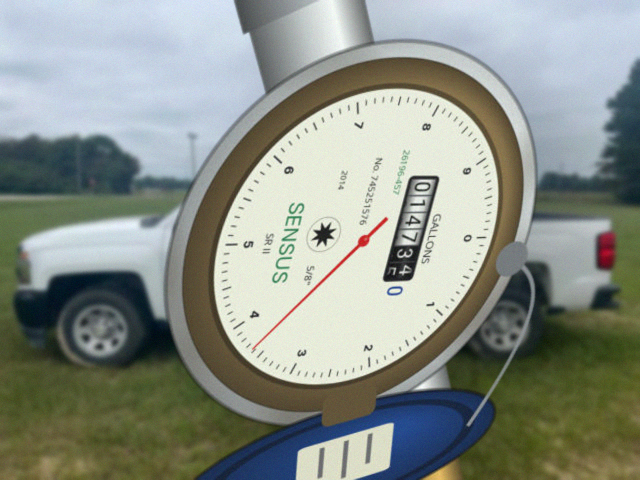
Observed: 147343.6 gal
